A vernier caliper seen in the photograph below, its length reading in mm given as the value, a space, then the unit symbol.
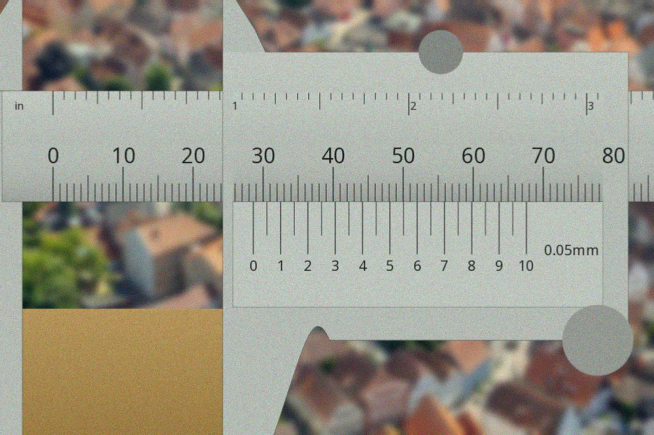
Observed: 28.6 mm
